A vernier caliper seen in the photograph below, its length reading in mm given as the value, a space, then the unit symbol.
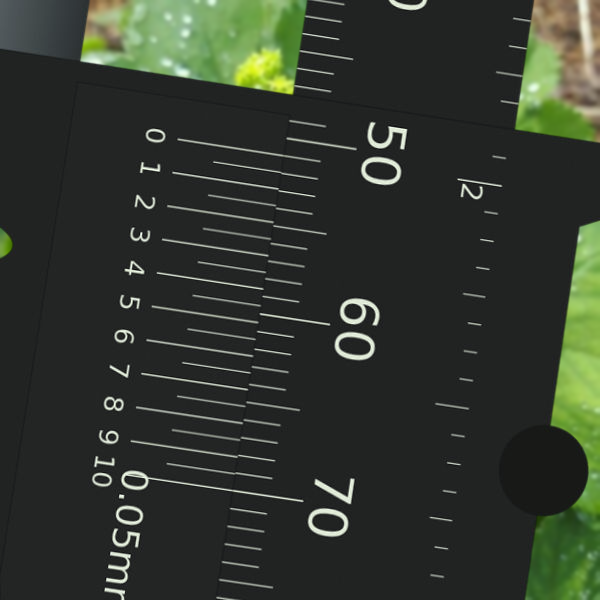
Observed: 51.0 mm
